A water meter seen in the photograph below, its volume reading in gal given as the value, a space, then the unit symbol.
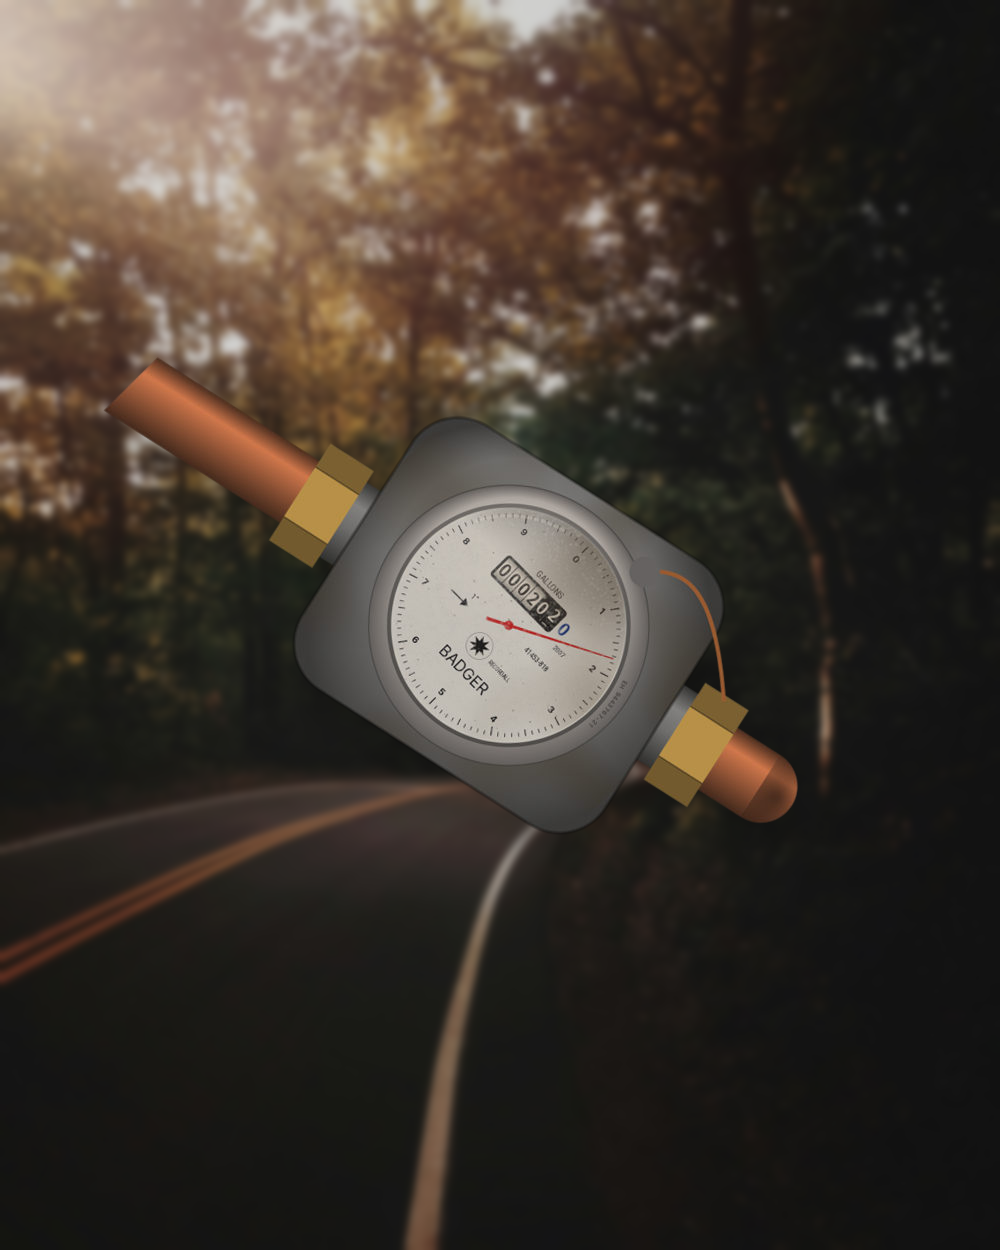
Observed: 2021.7 gal
